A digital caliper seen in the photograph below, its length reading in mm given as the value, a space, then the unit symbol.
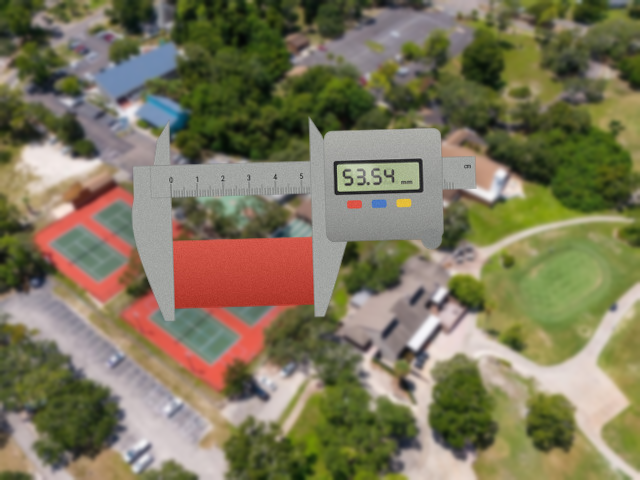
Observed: 53.54 mm
